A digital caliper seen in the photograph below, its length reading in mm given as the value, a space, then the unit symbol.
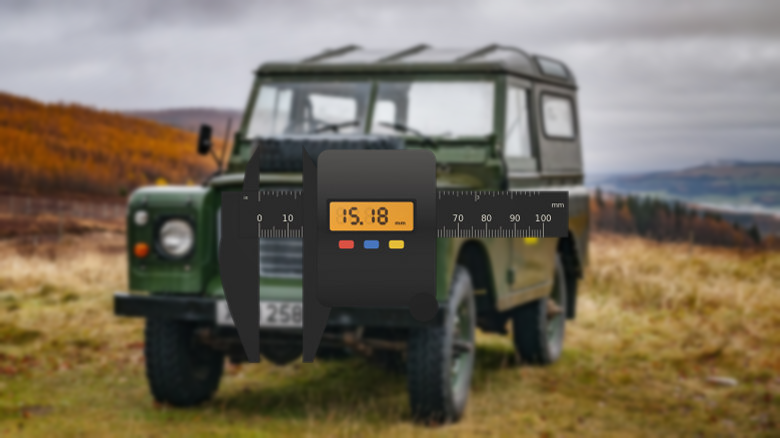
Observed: 15.18 mm
